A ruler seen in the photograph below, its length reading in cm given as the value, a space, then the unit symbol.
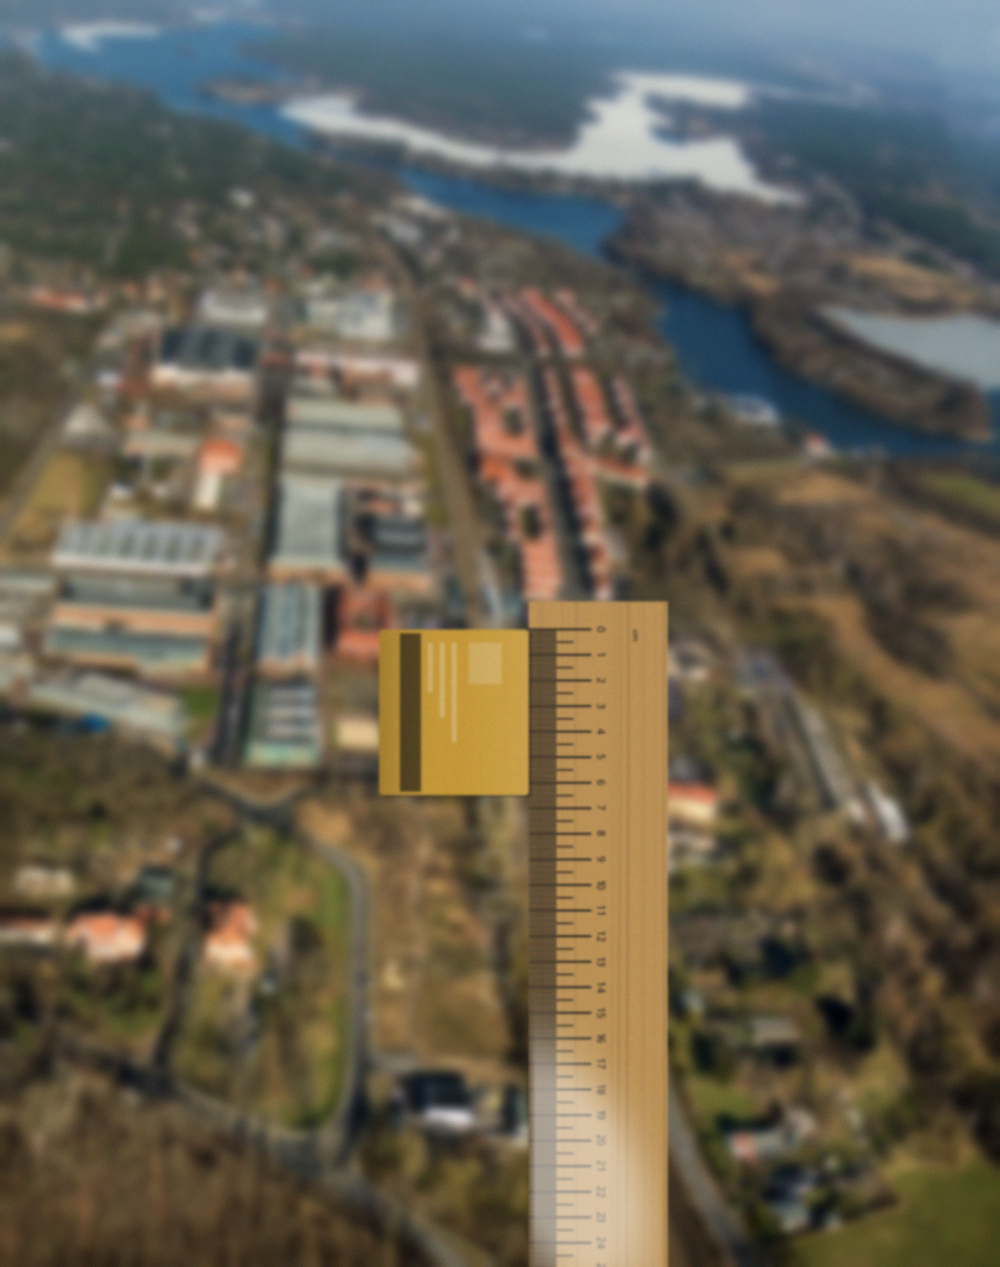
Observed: 6.5 cm
